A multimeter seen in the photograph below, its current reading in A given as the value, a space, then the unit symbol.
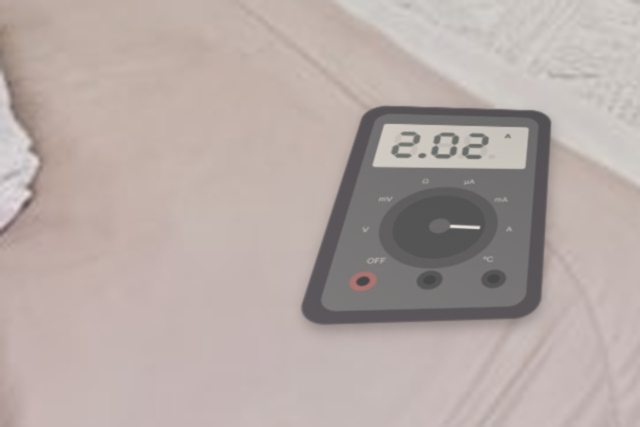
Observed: 2.02 A
